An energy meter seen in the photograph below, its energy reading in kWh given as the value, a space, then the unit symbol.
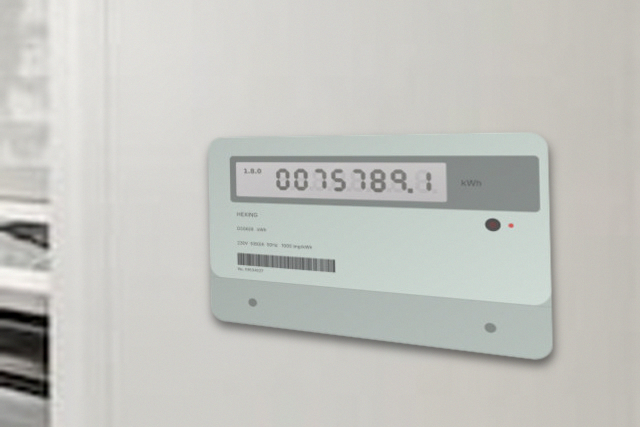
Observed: 75789.1 kWh
